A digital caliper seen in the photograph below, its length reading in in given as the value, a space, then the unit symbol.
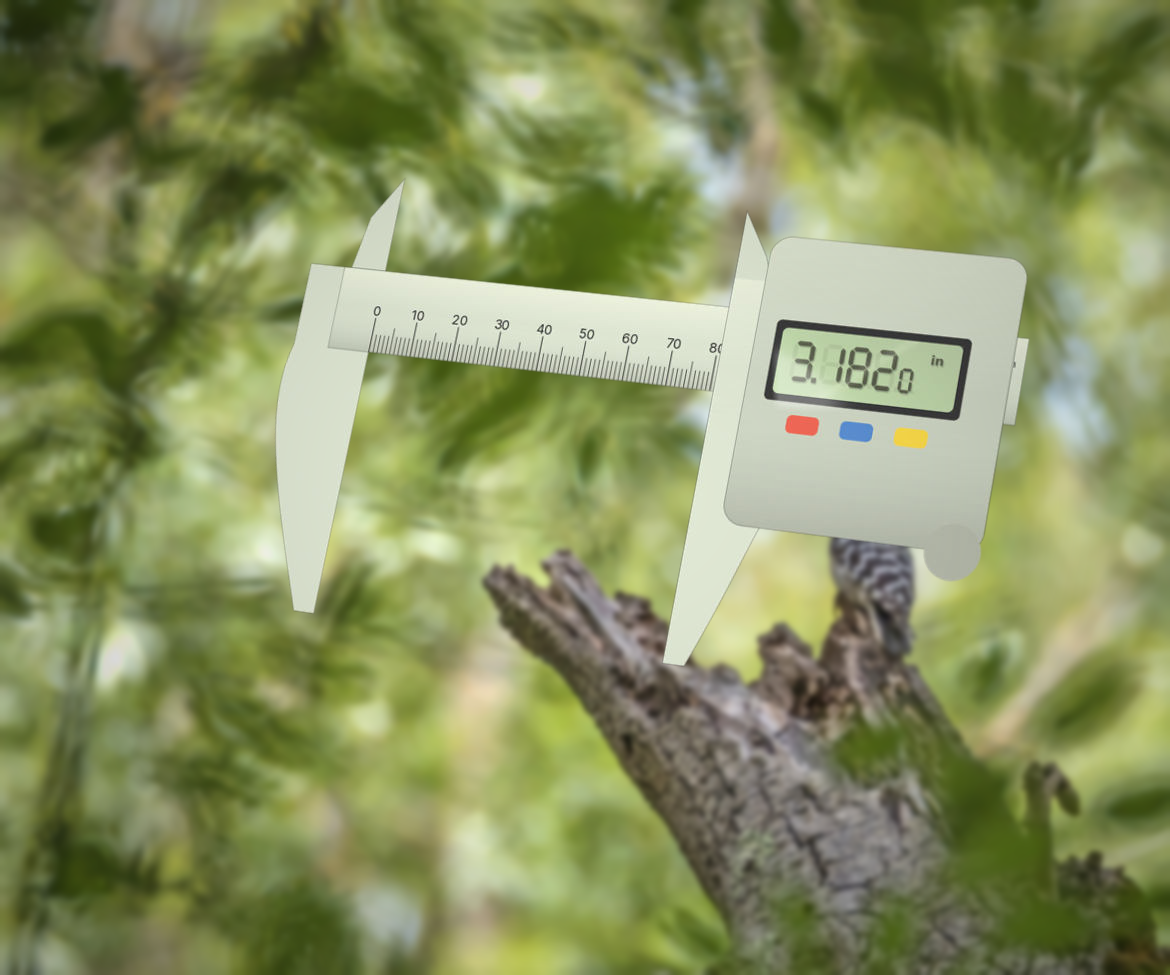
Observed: 3.1820 in
